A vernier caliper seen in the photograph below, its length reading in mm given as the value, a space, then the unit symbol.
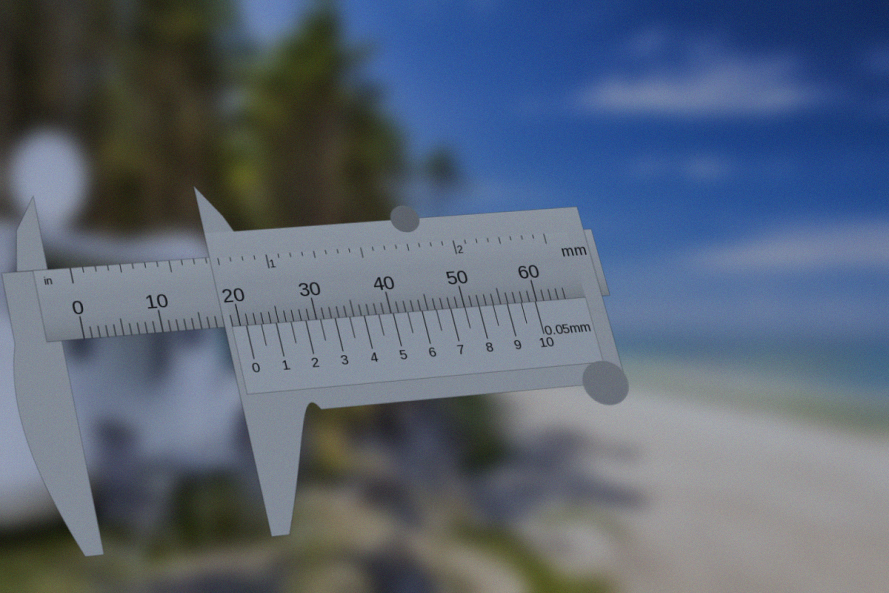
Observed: 20.8 mm
